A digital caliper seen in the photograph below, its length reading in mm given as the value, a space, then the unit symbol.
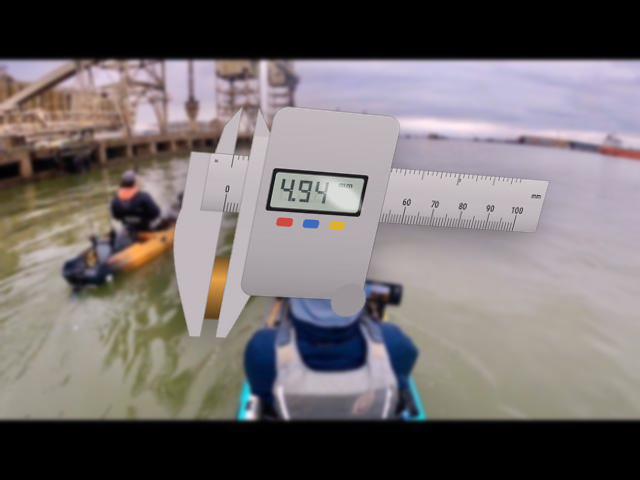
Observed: 4.94 mm
